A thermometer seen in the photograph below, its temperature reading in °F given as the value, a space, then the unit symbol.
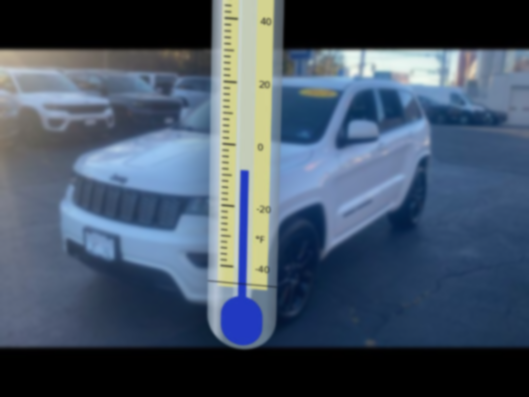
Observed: -8 °F
